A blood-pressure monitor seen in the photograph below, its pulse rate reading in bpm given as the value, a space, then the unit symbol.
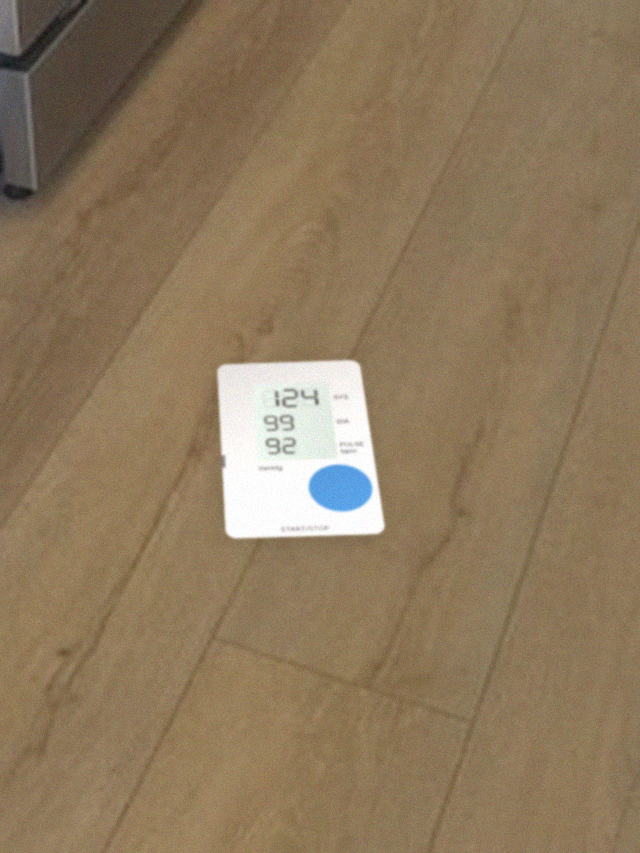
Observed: 92 bpm
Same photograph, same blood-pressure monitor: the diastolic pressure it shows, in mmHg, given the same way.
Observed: 99 mmHg
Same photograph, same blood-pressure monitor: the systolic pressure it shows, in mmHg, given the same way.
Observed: 124 mmHg
